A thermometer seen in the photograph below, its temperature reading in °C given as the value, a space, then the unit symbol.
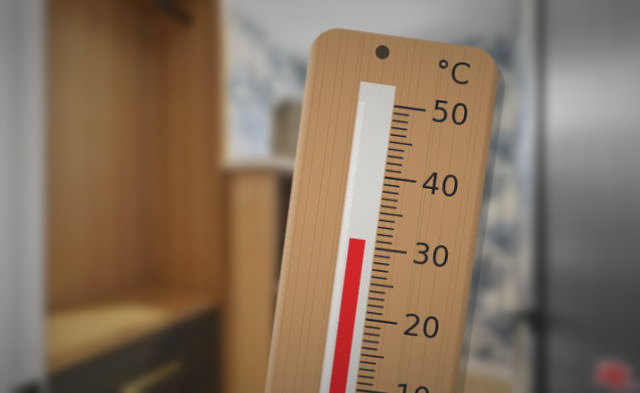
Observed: 31 °C
